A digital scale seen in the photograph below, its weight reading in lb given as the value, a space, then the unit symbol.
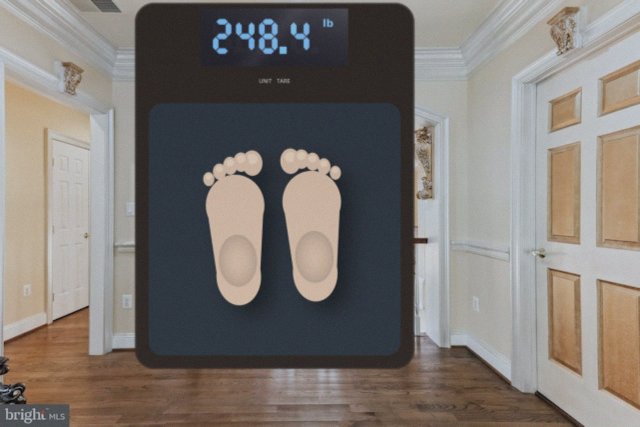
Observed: 248.4 lb
